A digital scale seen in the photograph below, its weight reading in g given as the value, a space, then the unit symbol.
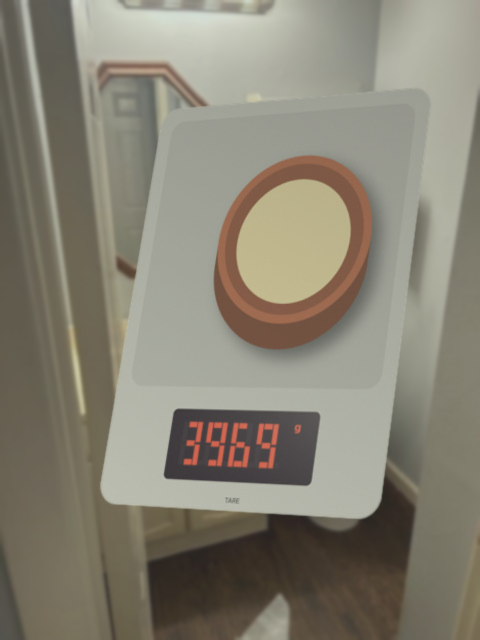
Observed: 3969 g
